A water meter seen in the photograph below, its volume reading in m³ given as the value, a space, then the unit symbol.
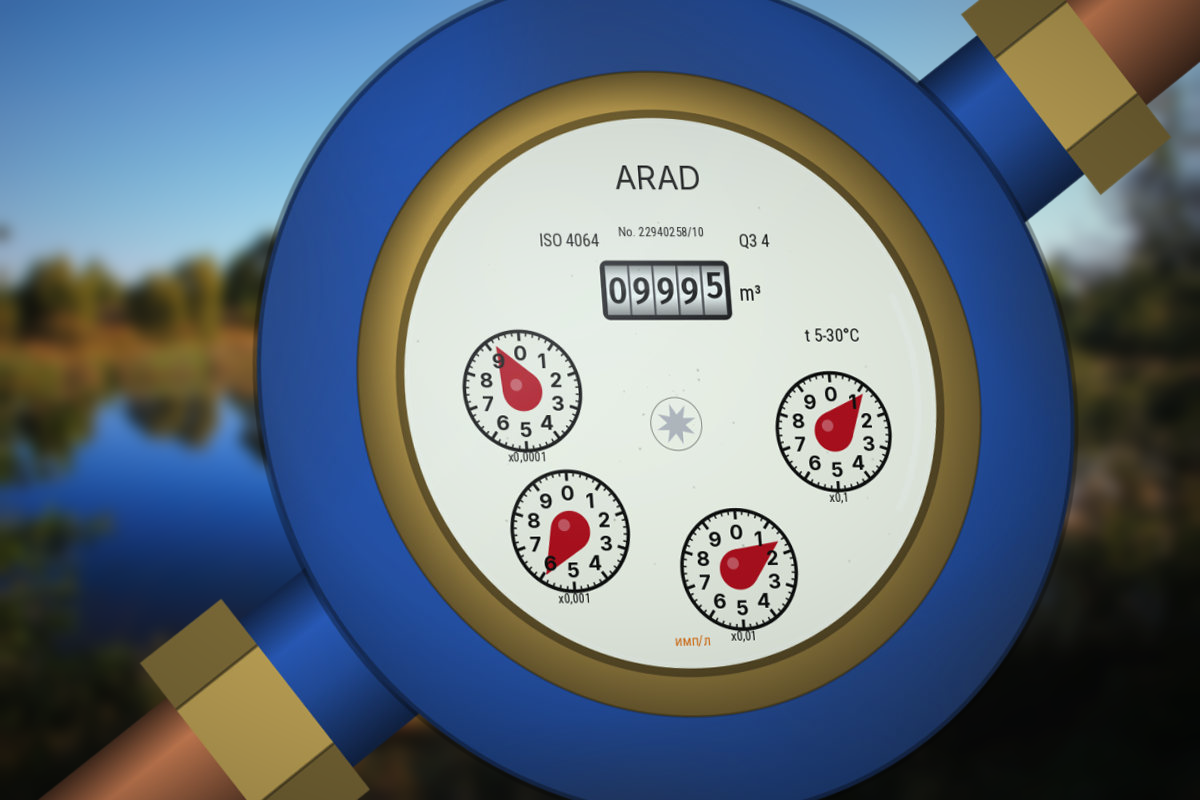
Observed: 9995.1159 m³
